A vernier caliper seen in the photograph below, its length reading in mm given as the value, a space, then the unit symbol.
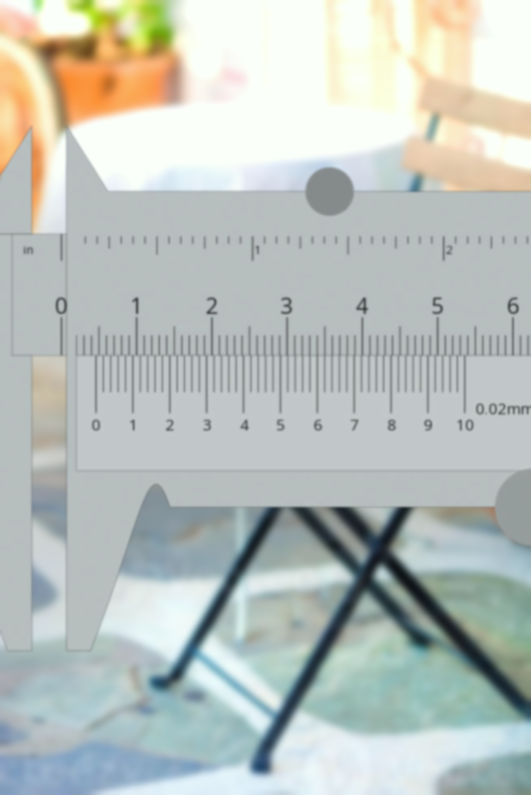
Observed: 4.6 mm
